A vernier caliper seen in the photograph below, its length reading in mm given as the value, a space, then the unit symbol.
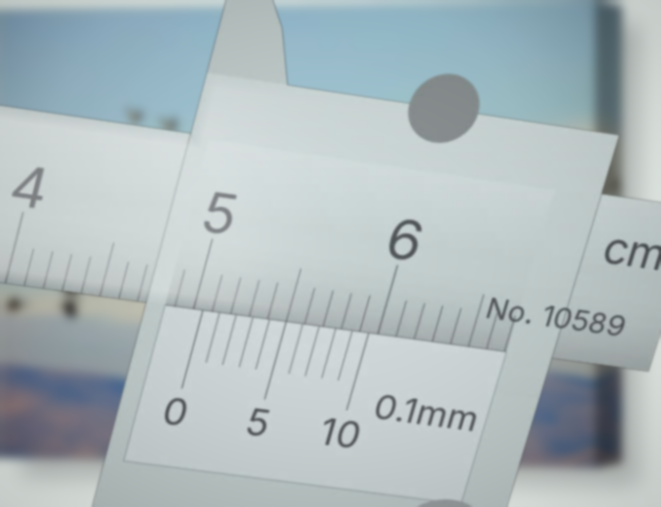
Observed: 50.5 mm
